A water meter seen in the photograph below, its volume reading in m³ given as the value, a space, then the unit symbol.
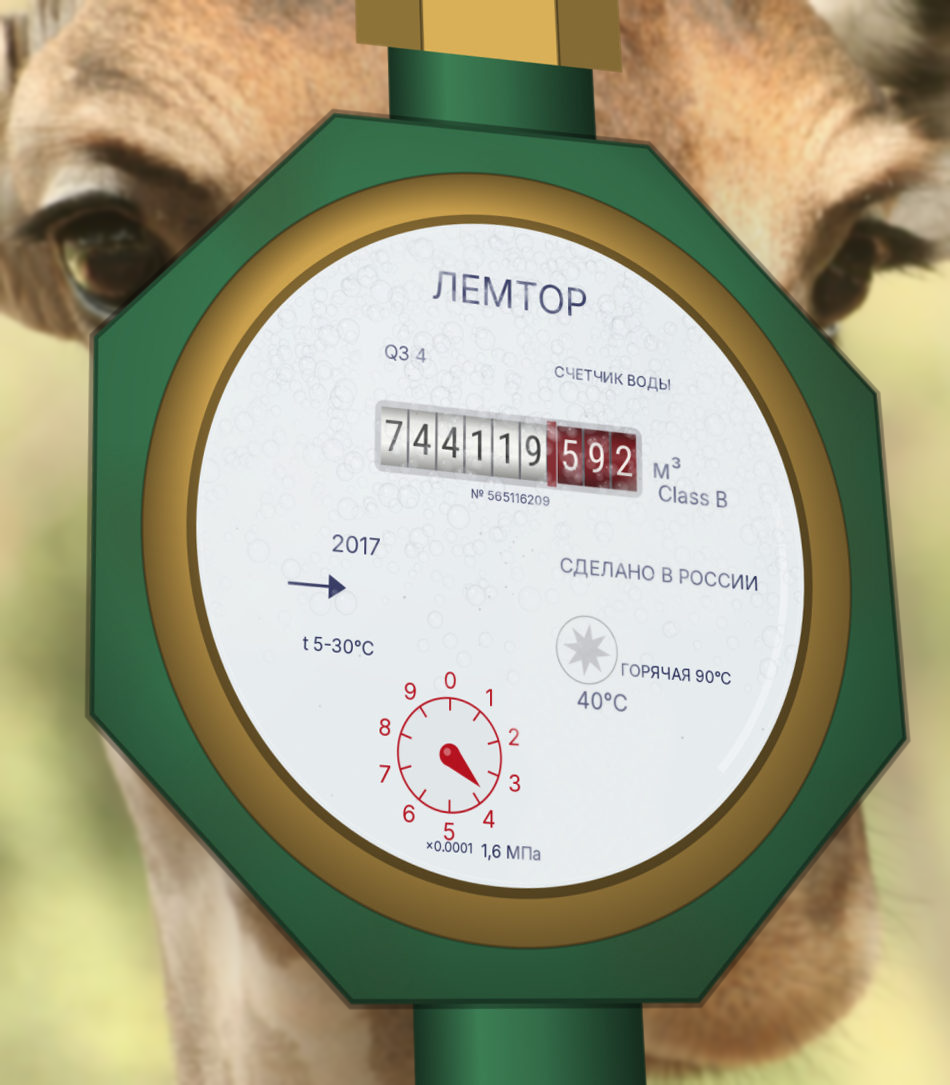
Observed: 744119.5923 m³
